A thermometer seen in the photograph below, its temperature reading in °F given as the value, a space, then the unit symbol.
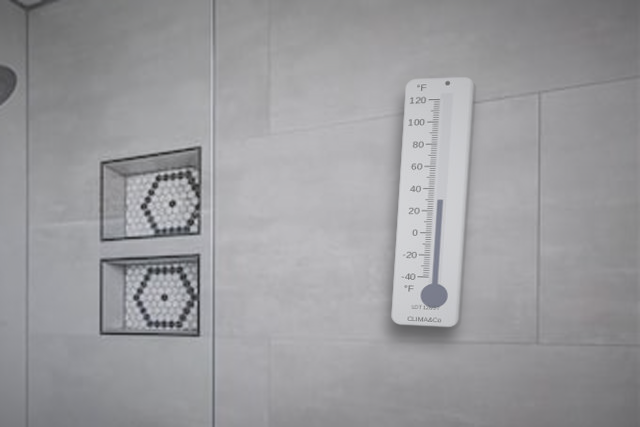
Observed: 30 °F
